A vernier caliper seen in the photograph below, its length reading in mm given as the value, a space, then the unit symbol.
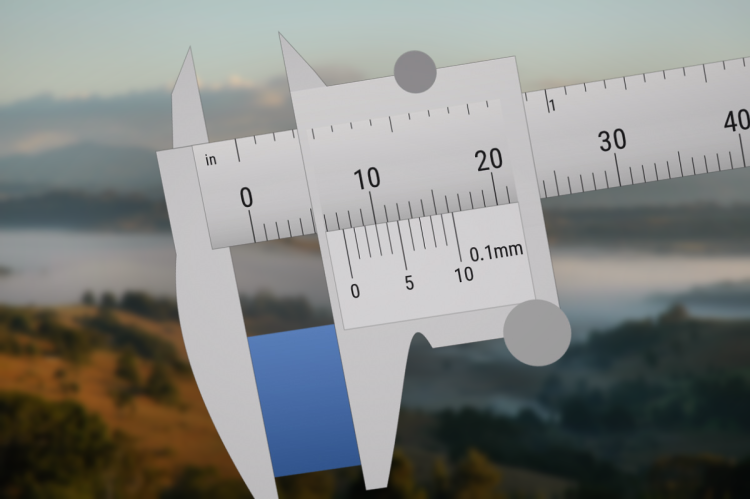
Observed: 7.3 mm
